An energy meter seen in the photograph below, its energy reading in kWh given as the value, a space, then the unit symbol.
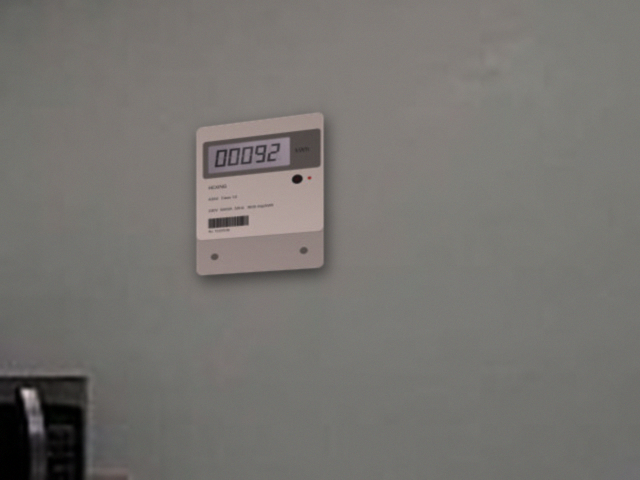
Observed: 92 kWh
